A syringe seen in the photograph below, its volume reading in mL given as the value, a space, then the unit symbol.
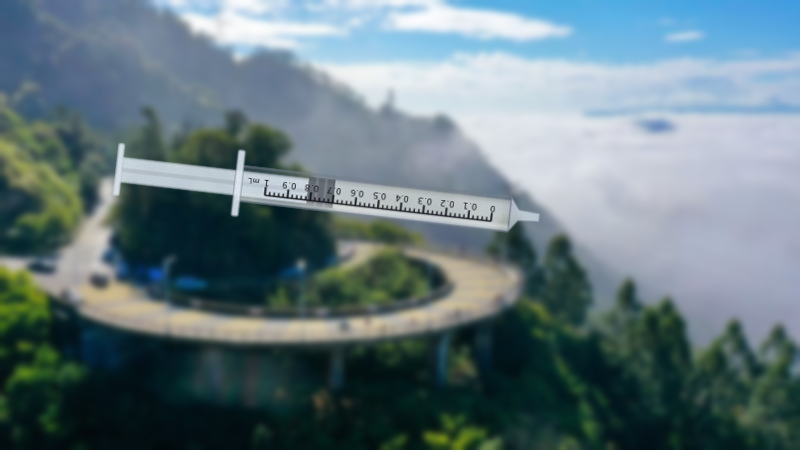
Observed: 0.7 mL
